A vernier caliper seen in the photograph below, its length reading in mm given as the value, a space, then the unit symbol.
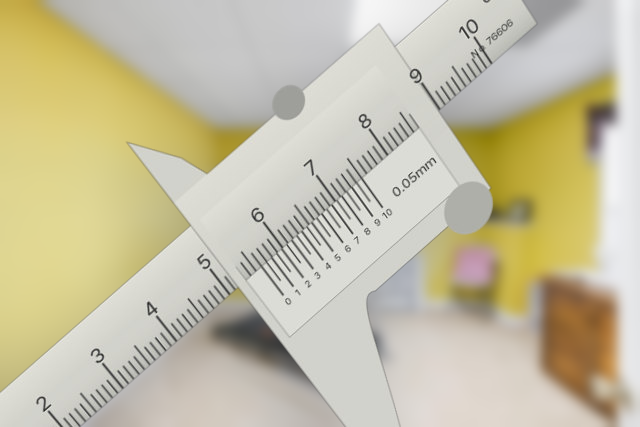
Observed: 56.0 mm
